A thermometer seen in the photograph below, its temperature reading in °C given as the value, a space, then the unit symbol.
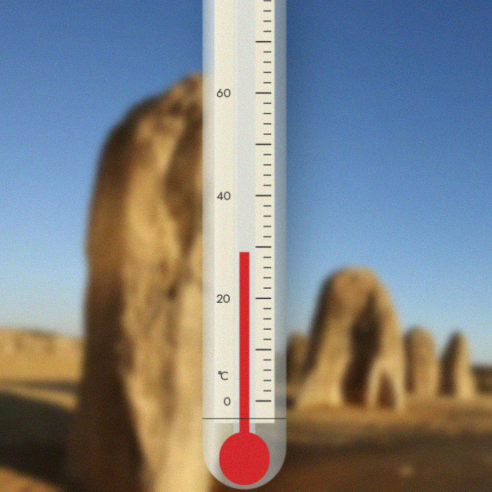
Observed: 29 °C
